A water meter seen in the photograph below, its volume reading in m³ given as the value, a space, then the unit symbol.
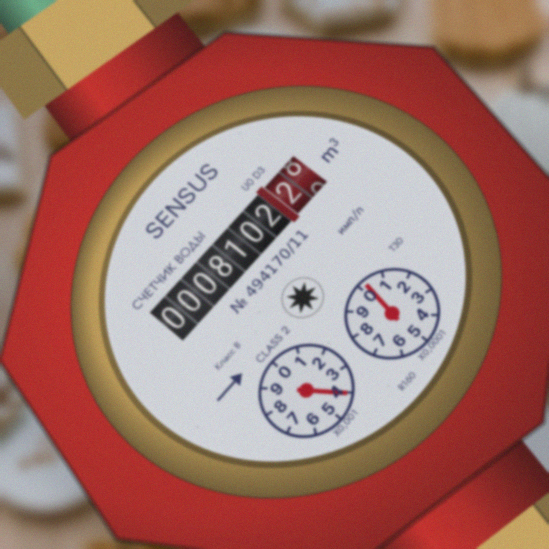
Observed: 8102.2840 m³
